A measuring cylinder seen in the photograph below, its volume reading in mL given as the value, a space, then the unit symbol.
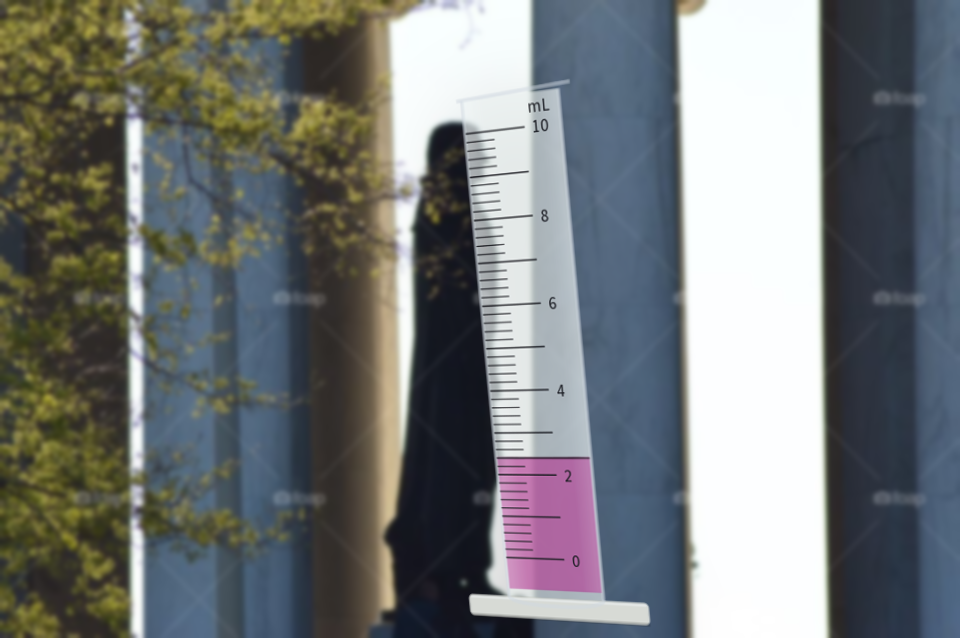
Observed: 2.4 mL
